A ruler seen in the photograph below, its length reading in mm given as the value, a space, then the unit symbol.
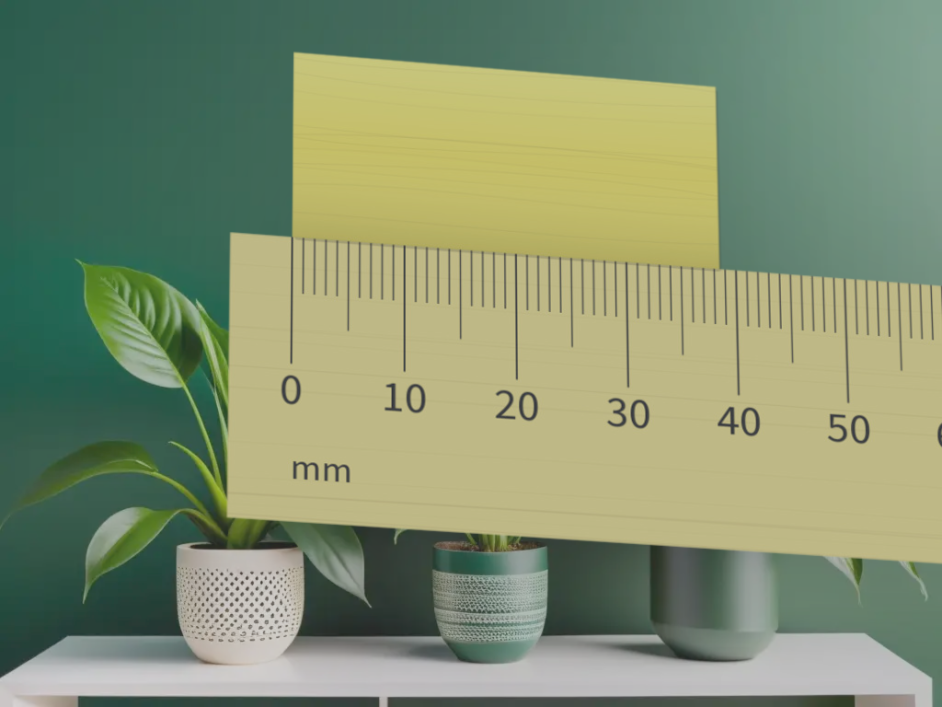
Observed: 38.5 mm
